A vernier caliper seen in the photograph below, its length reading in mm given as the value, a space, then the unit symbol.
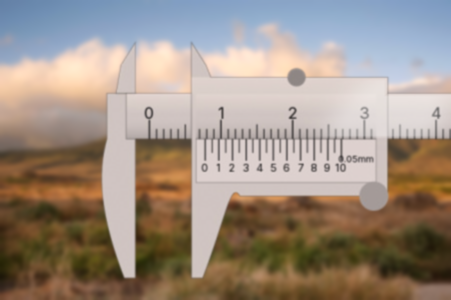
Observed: 7.8 mm
